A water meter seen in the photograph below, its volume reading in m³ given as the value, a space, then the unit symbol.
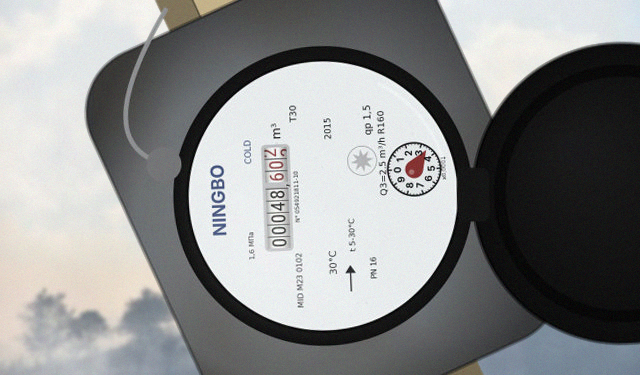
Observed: 48.6023 m³
